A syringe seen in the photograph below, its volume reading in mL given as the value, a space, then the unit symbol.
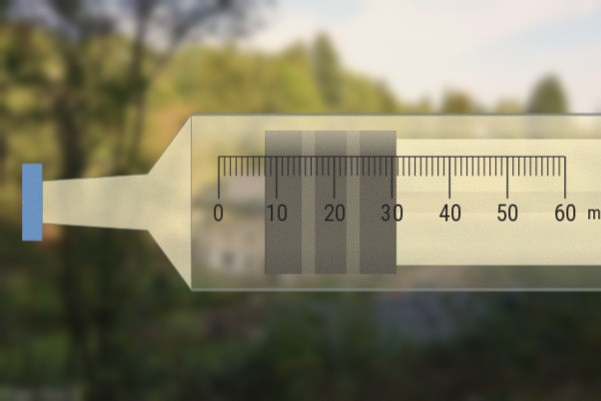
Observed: 8 mL
